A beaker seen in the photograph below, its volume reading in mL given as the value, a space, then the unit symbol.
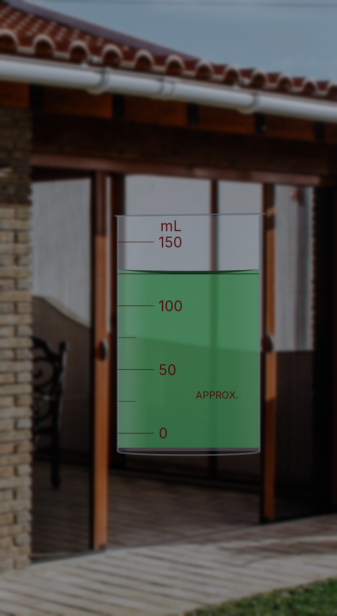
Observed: 125 mL
